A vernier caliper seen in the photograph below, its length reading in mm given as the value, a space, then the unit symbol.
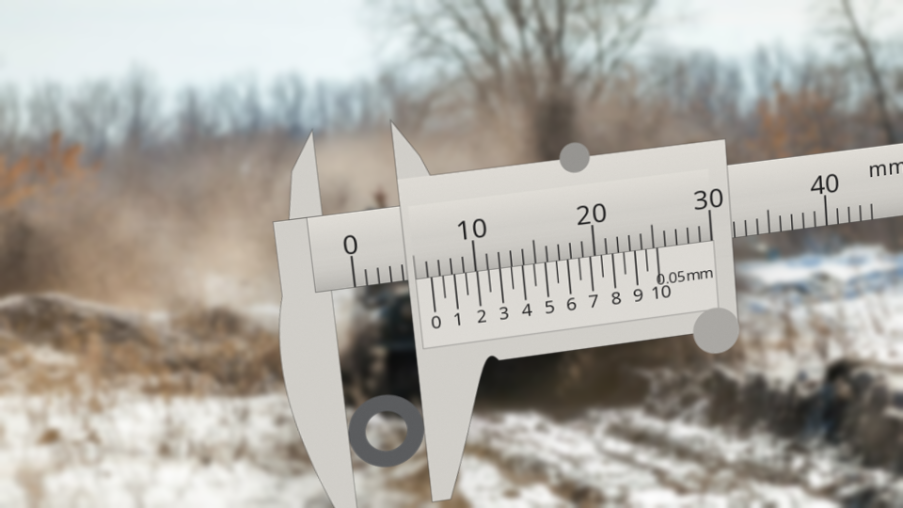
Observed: 6.3 mm
